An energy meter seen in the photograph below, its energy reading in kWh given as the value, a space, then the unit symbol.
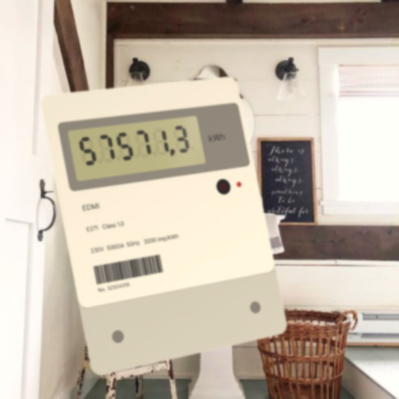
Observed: 57571.3 kWh
